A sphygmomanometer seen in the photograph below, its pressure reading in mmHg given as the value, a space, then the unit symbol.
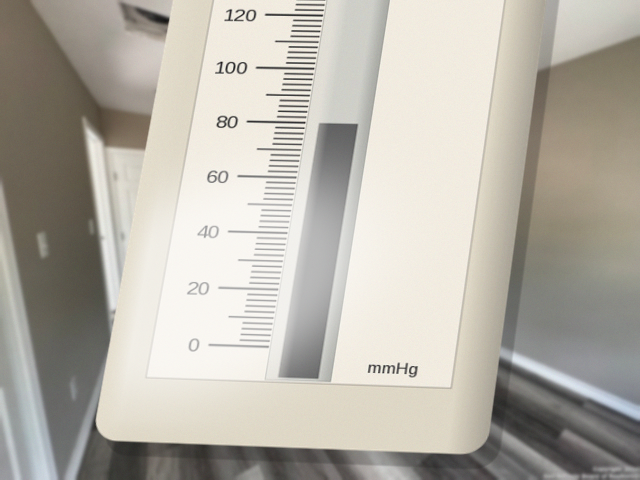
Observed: 80 mmHg
